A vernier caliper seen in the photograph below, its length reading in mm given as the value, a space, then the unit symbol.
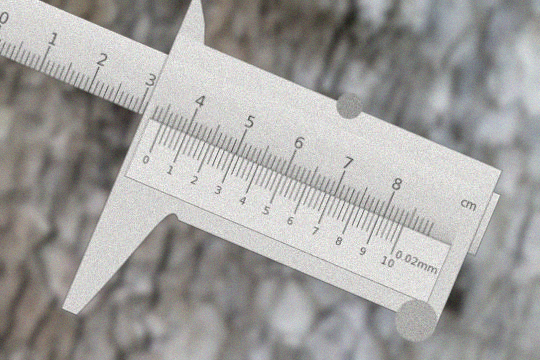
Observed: 35.0 mm
